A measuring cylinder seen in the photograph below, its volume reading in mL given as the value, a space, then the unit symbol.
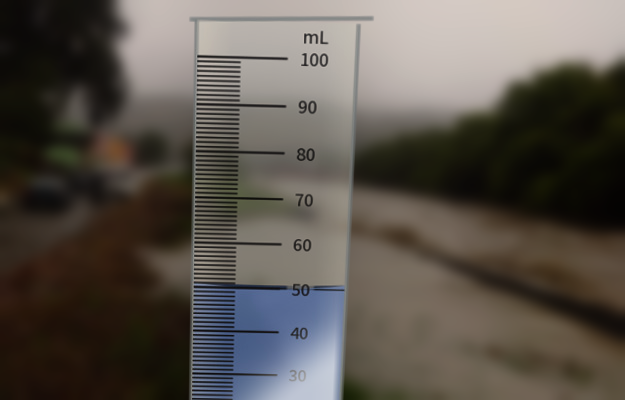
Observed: 50 mL
